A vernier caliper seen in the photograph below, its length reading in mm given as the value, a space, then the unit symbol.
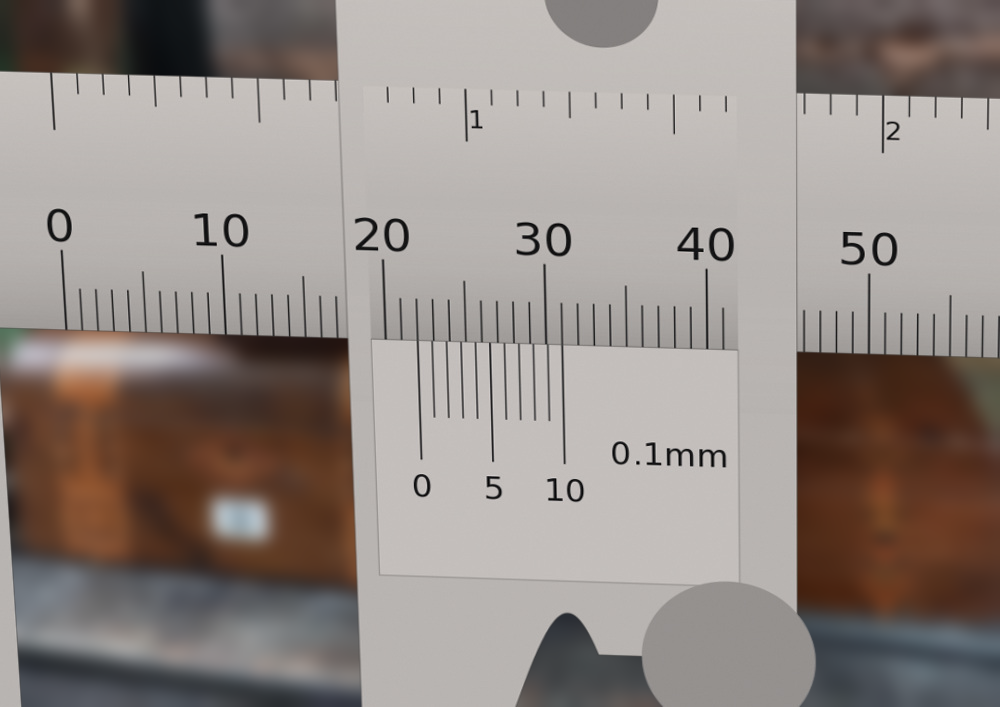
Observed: 22.0 mm
